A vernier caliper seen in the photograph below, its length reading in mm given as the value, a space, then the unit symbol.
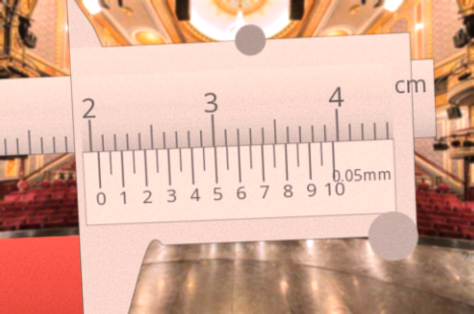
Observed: 20.6 mm
